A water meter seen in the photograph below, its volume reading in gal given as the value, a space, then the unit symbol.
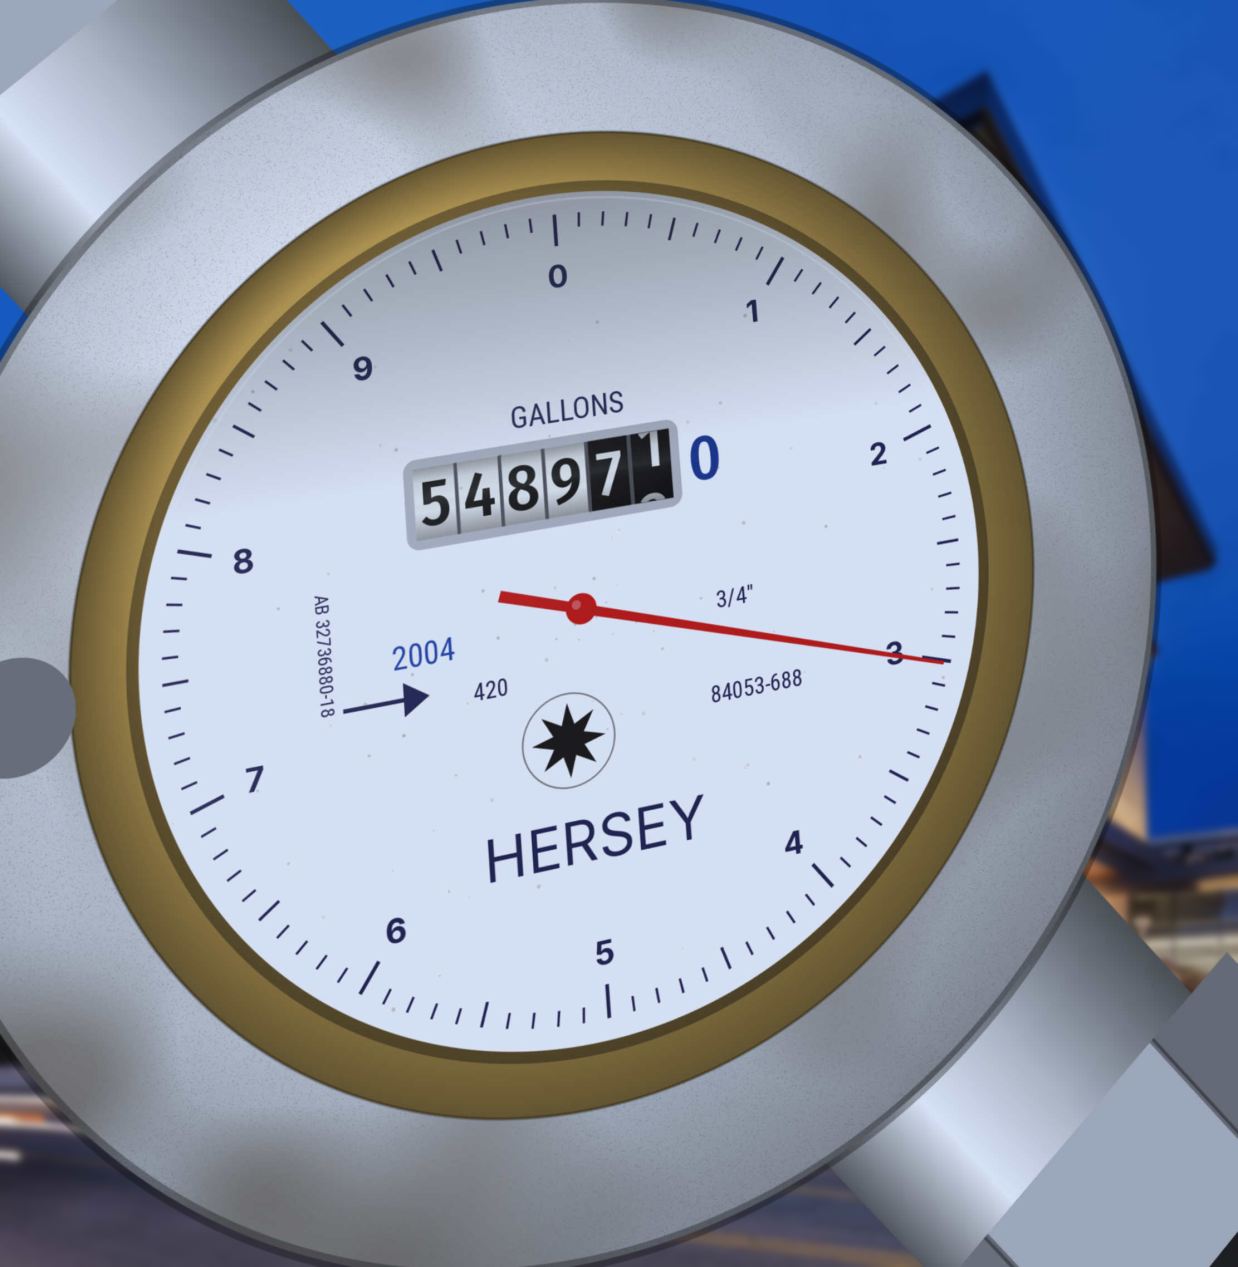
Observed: 5489713.0 gal
